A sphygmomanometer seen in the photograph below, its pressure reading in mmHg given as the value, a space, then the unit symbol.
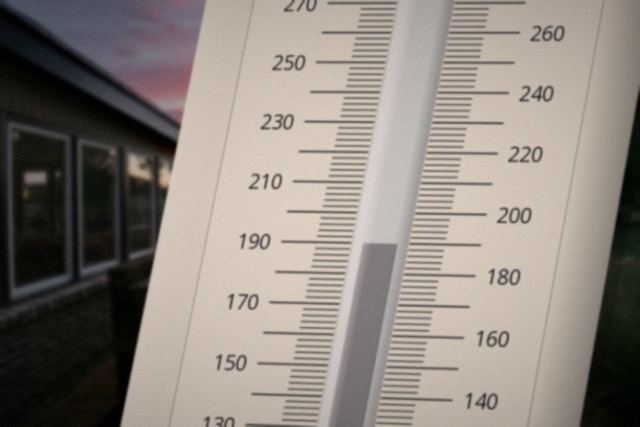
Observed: 190 mmHg
